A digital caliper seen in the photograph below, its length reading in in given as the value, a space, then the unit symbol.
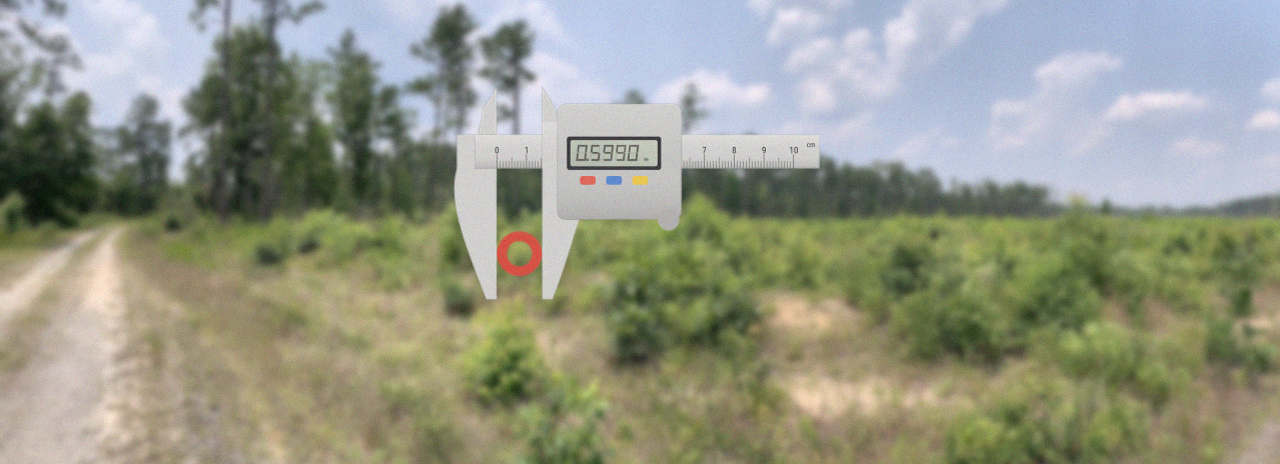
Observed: 0.5990 in
